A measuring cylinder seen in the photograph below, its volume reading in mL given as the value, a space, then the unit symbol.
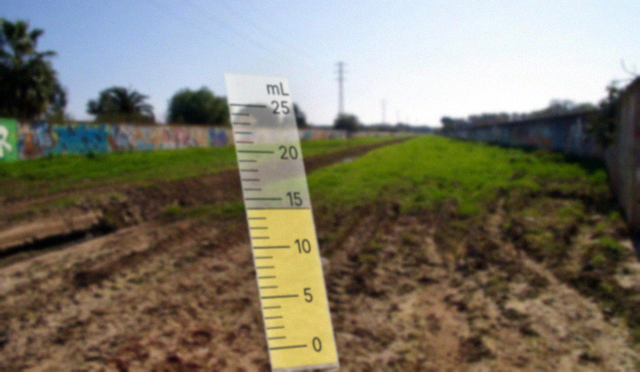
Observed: 14 mL
